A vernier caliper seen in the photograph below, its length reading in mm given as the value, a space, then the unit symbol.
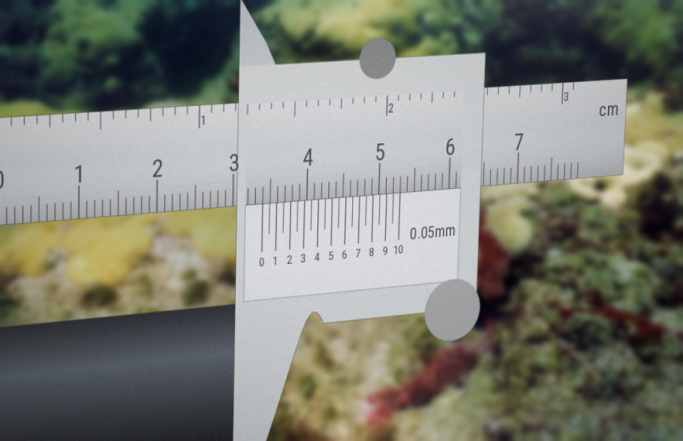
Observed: 34.0 mm
